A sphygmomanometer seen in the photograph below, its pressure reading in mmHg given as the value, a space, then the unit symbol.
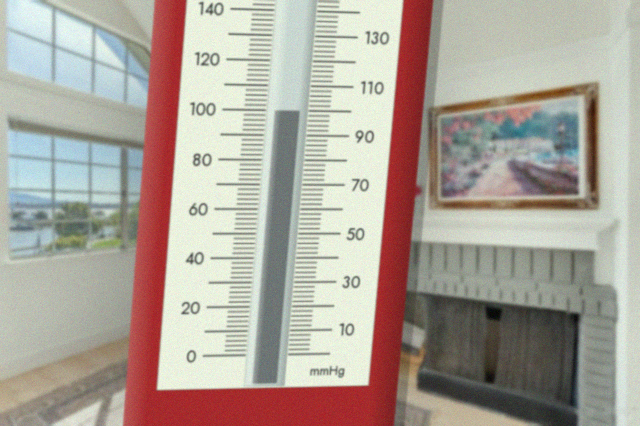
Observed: 100 mmHg
